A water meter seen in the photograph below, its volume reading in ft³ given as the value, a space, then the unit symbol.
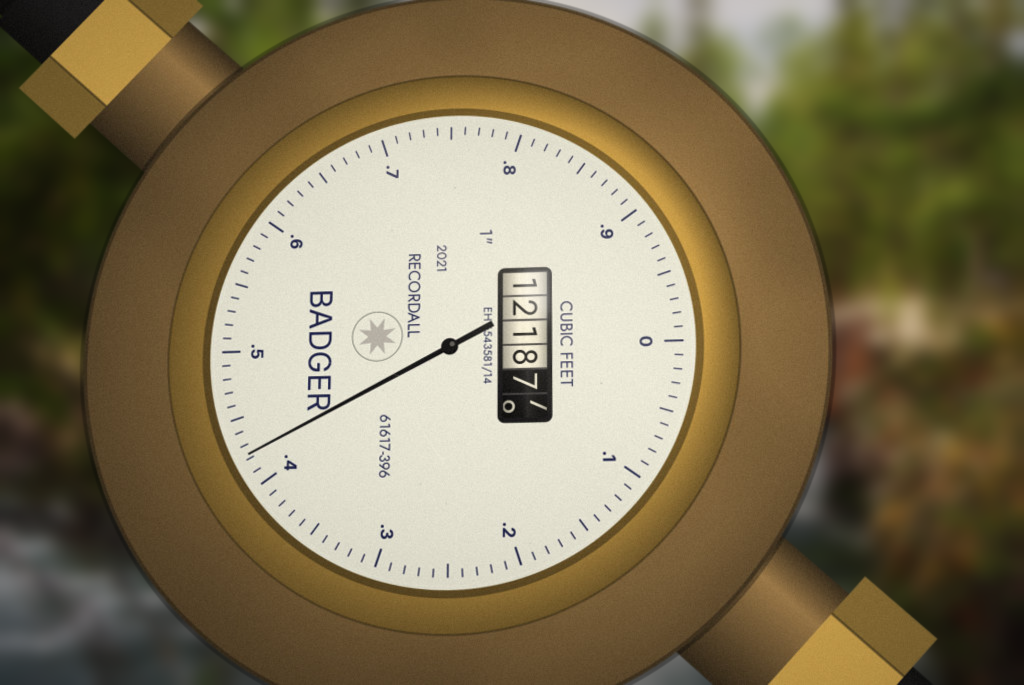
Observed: 121877.42 ft³
